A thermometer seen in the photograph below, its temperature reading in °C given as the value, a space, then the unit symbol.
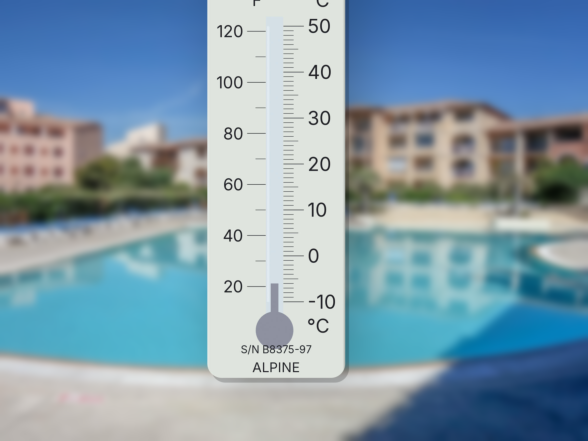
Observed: -6 °C
